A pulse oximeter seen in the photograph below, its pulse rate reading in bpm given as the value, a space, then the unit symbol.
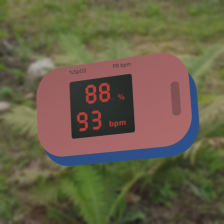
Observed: 93 bpm
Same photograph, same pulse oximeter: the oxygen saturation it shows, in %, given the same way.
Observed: 88 %
